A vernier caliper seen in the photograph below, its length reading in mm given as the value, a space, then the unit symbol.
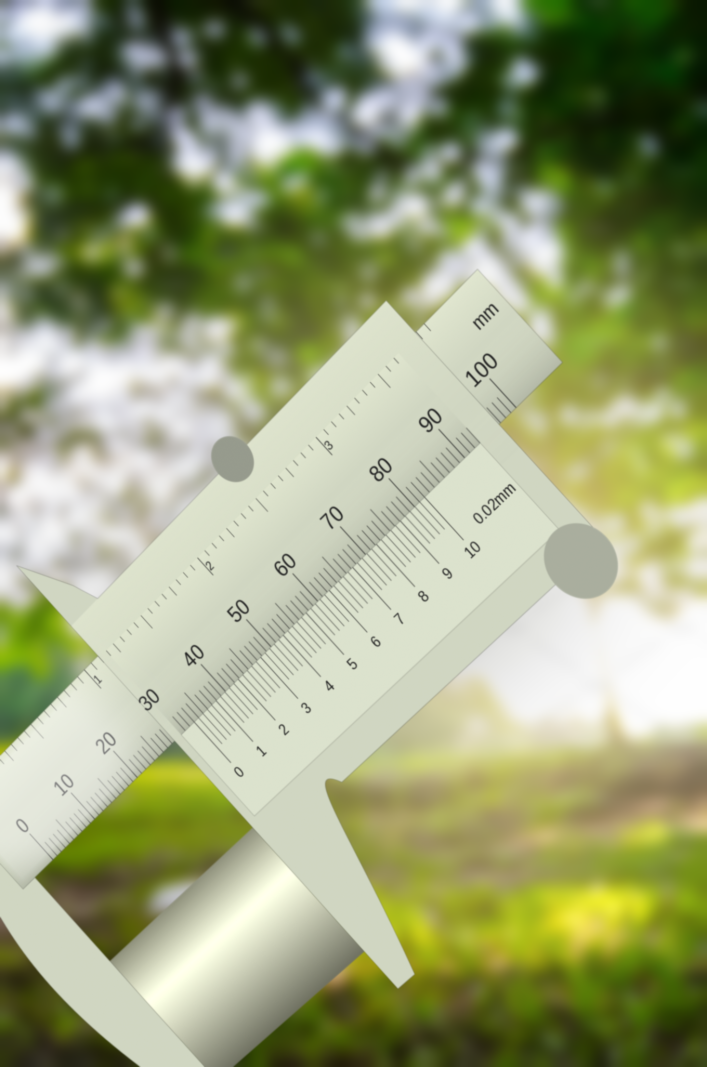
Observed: 33.0 mm
